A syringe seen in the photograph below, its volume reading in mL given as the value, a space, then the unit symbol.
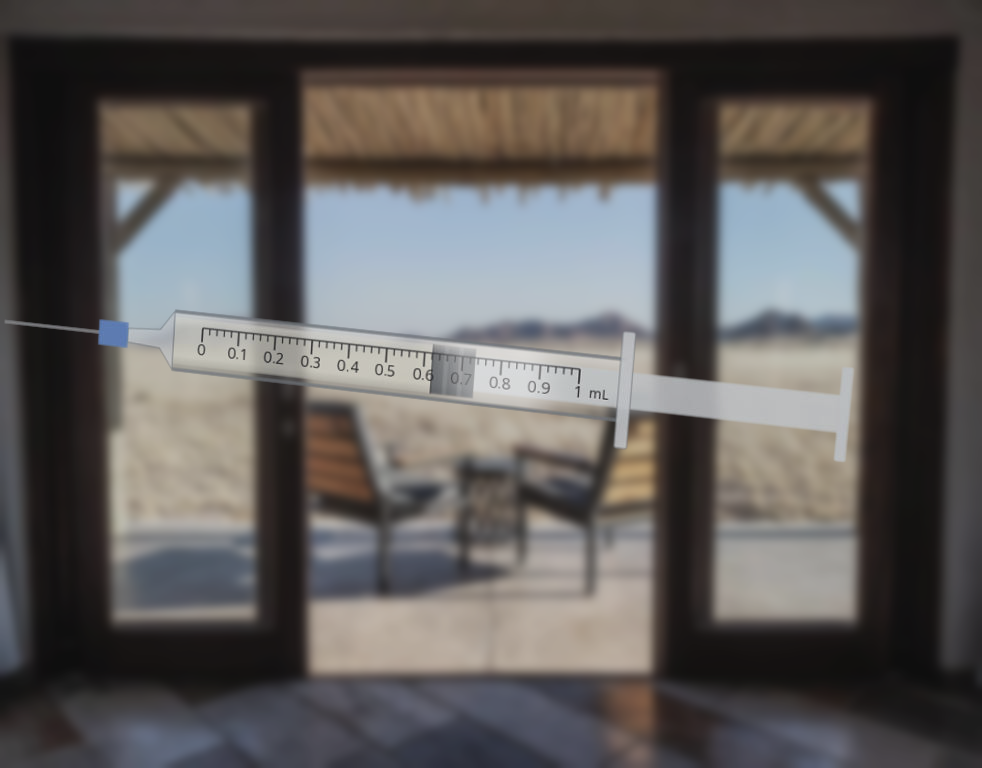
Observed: 0.62 mL
